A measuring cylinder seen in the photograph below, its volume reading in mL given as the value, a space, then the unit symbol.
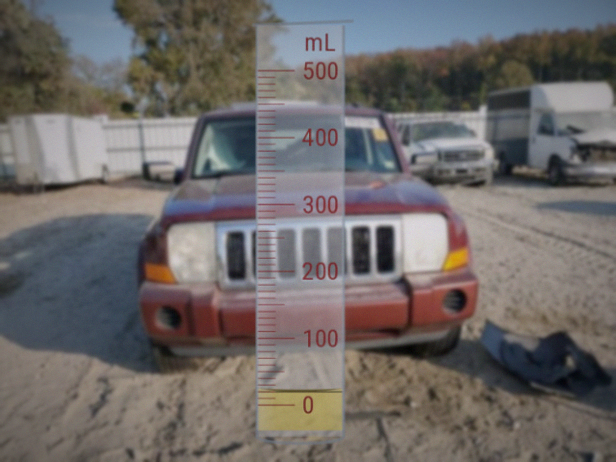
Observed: 20 mL
